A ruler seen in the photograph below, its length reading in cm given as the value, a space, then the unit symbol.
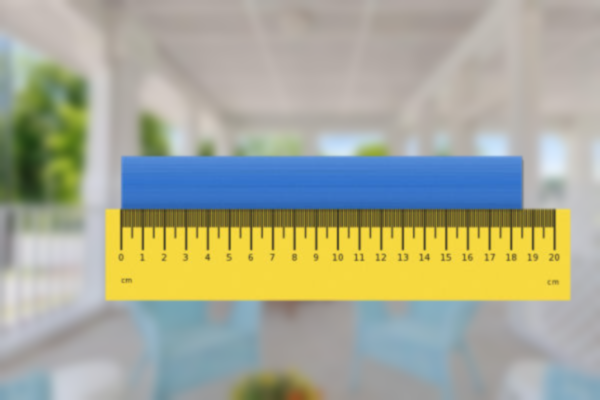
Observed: 18.5 cm
